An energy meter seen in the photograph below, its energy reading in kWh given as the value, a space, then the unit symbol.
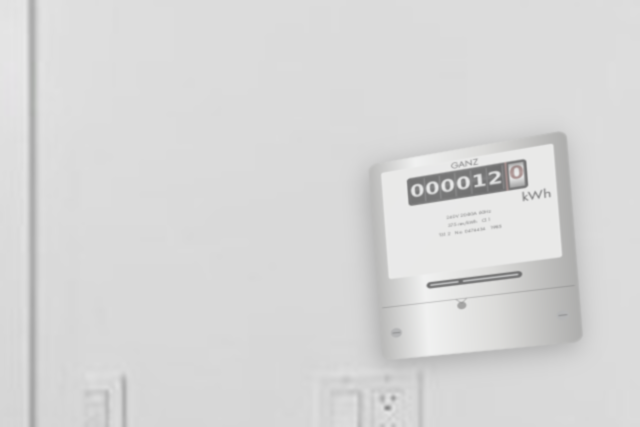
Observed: 12.0 kWh
